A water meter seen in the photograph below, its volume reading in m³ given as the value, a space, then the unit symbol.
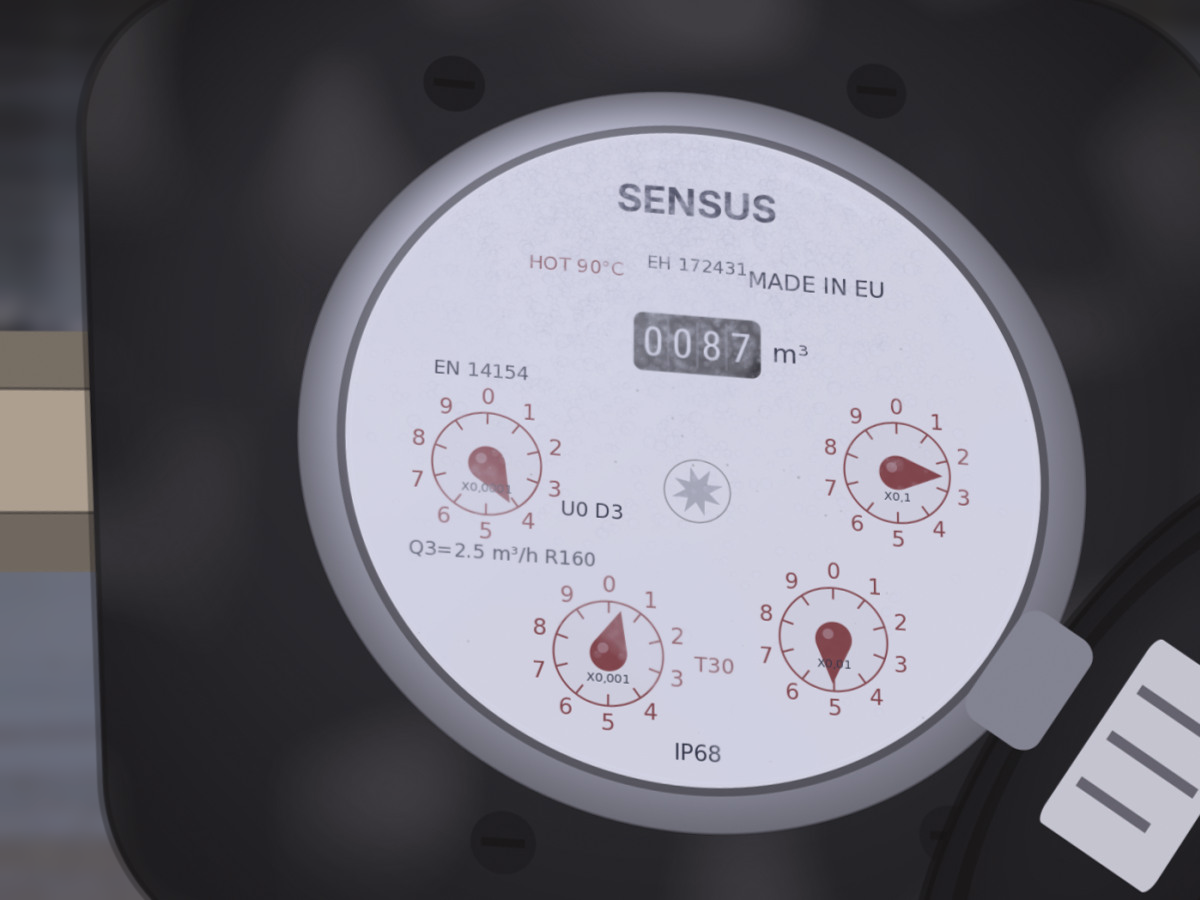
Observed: 87.2504 m³
